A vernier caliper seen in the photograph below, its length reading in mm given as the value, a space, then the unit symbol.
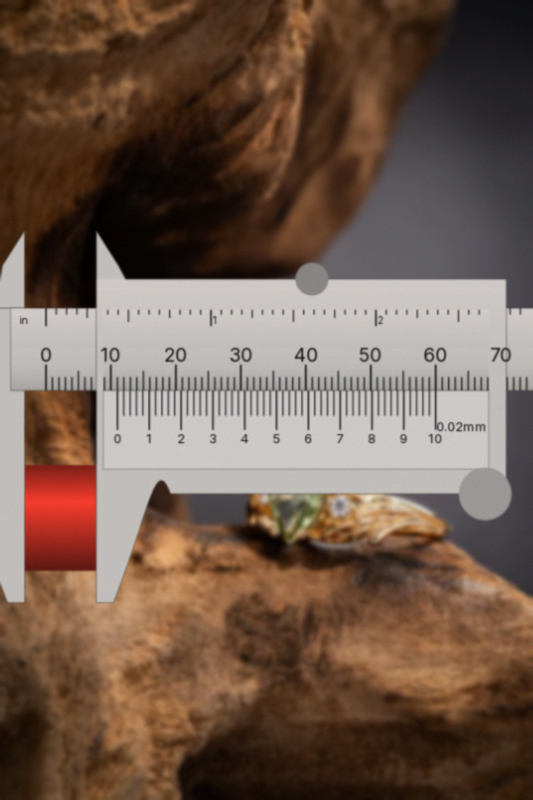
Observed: 11.0 mm
